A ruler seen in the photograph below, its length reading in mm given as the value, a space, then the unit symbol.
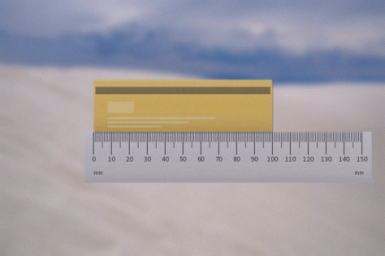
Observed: 100 mm
